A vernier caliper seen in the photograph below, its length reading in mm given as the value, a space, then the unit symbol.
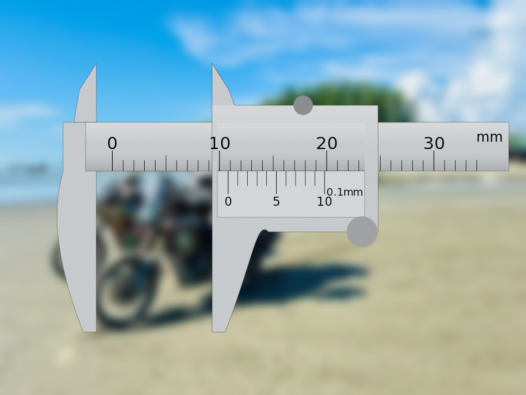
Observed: 10.8 mm
